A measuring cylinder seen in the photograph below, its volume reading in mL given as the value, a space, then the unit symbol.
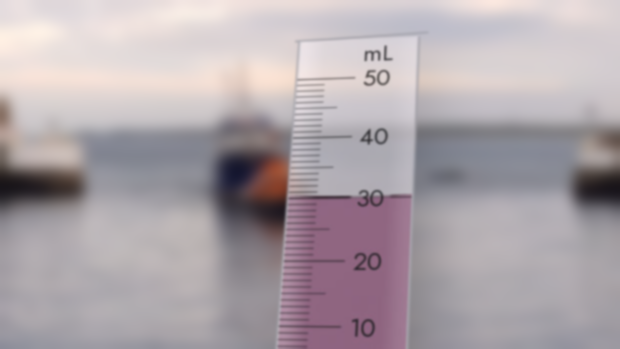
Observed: 30 mL
